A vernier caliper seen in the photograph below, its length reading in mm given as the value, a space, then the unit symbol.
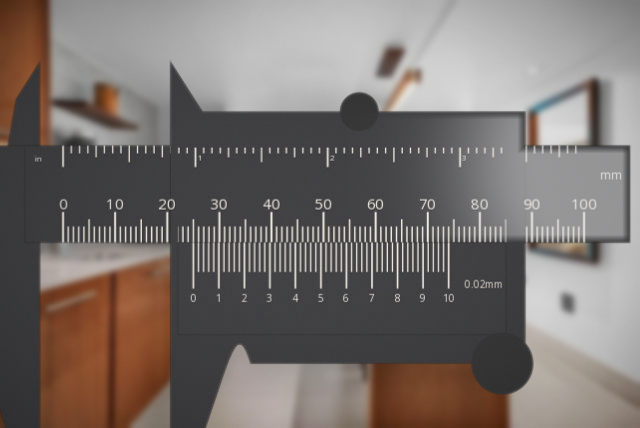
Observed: 25.0 mm
